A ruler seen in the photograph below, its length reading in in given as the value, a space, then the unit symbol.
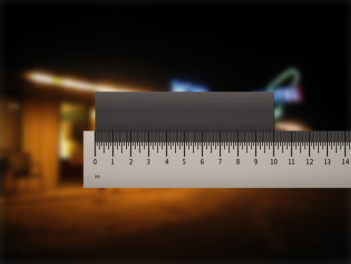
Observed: 10 in
